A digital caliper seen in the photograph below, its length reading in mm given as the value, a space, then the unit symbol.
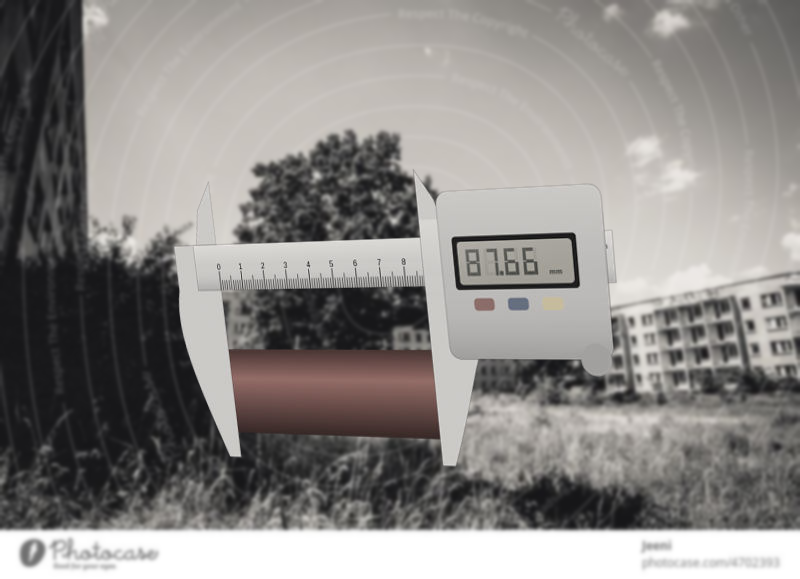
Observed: 87.66 mm
